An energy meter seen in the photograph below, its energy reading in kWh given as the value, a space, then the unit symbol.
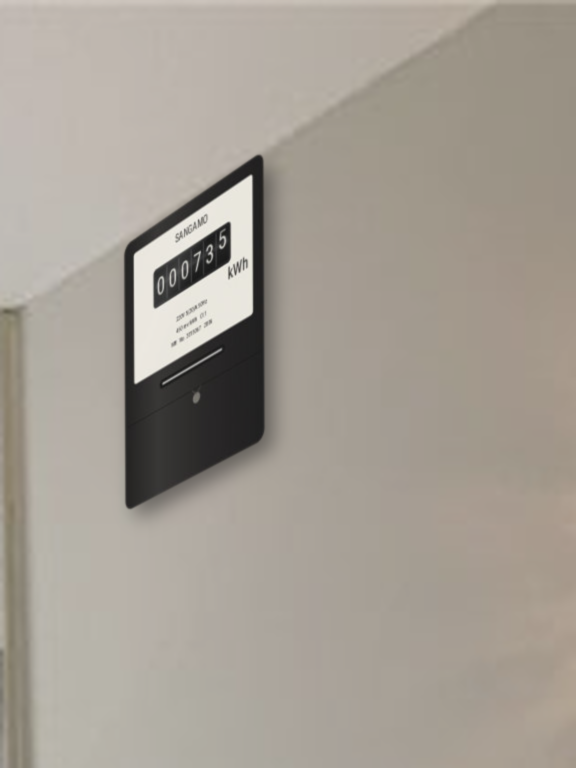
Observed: 735 kWh
